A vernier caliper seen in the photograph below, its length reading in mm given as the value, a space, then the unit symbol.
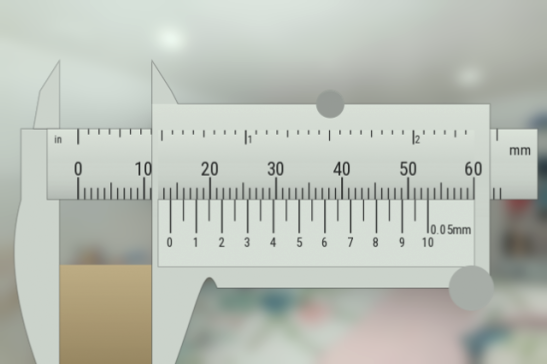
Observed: 14.0 mm
